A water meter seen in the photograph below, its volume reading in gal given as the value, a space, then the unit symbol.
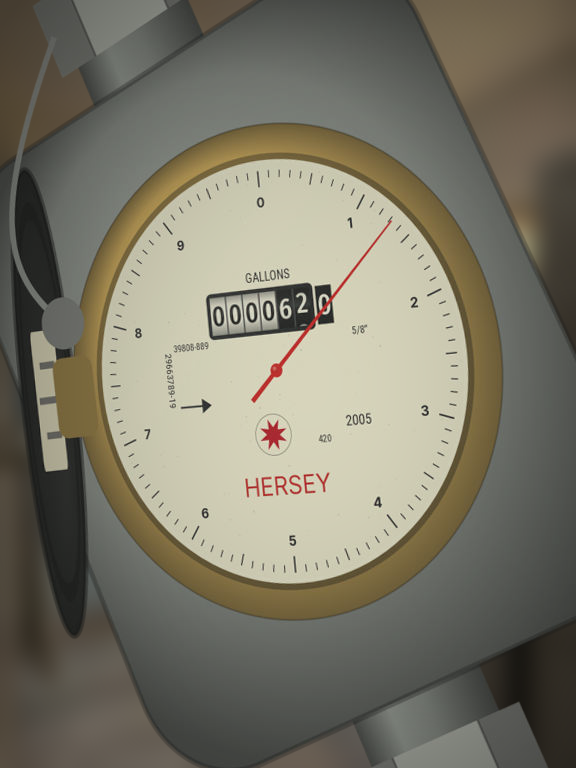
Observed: 621.3 gal
